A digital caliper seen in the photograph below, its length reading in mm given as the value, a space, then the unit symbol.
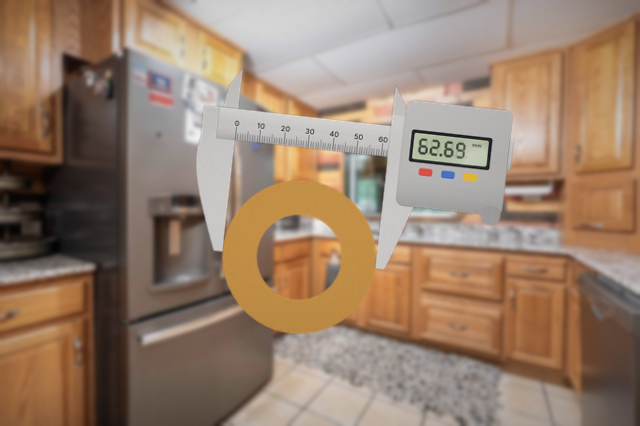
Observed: 62.69 mm
